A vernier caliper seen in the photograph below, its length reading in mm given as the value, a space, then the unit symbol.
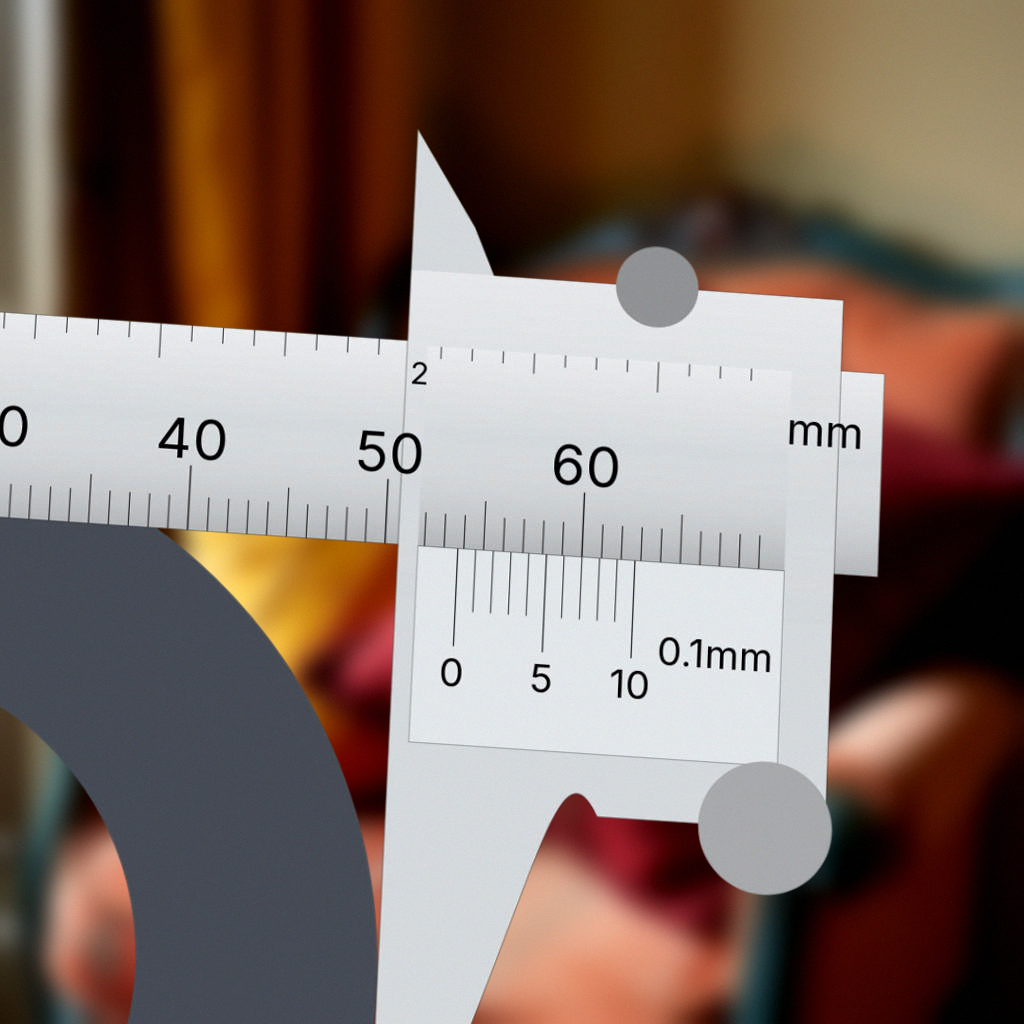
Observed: 53.7 mm
